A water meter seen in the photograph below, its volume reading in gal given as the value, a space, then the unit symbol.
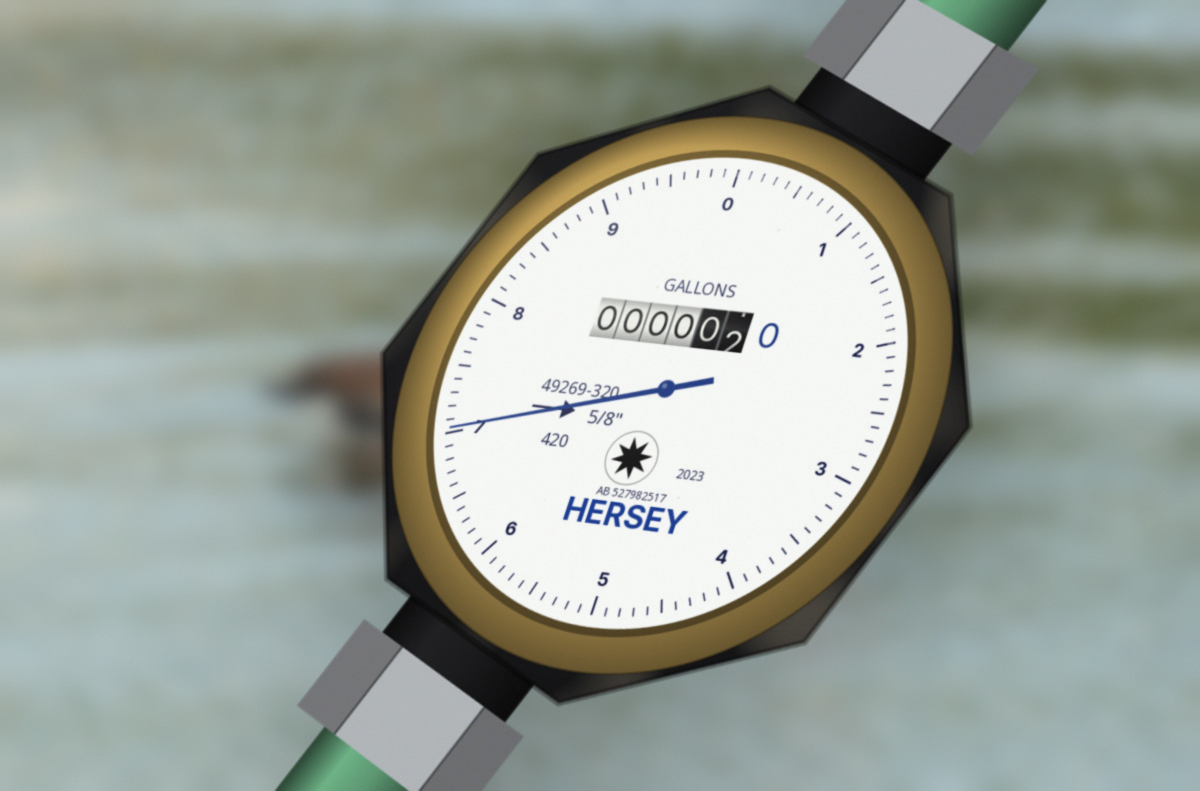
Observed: 17.0 gal
